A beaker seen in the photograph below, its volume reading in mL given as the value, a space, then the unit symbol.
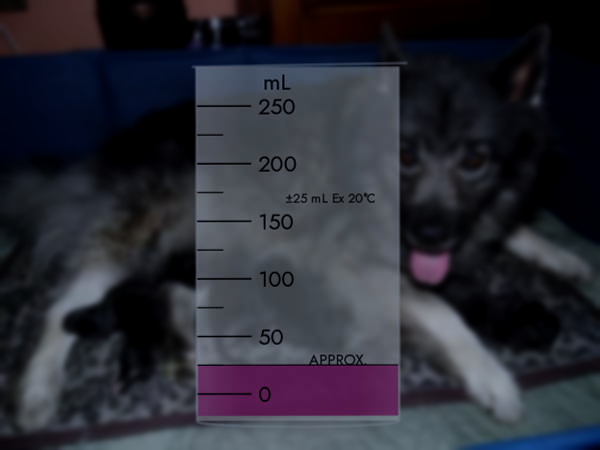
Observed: 25 mL
